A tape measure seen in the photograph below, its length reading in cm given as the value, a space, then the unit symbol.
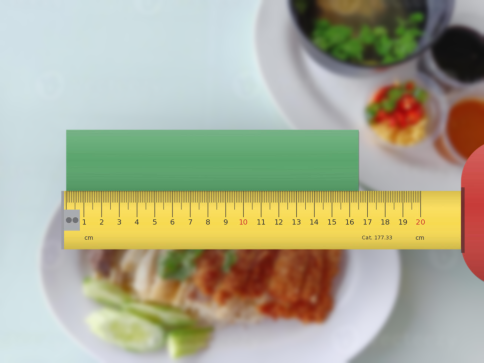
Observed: 16.5 cm
